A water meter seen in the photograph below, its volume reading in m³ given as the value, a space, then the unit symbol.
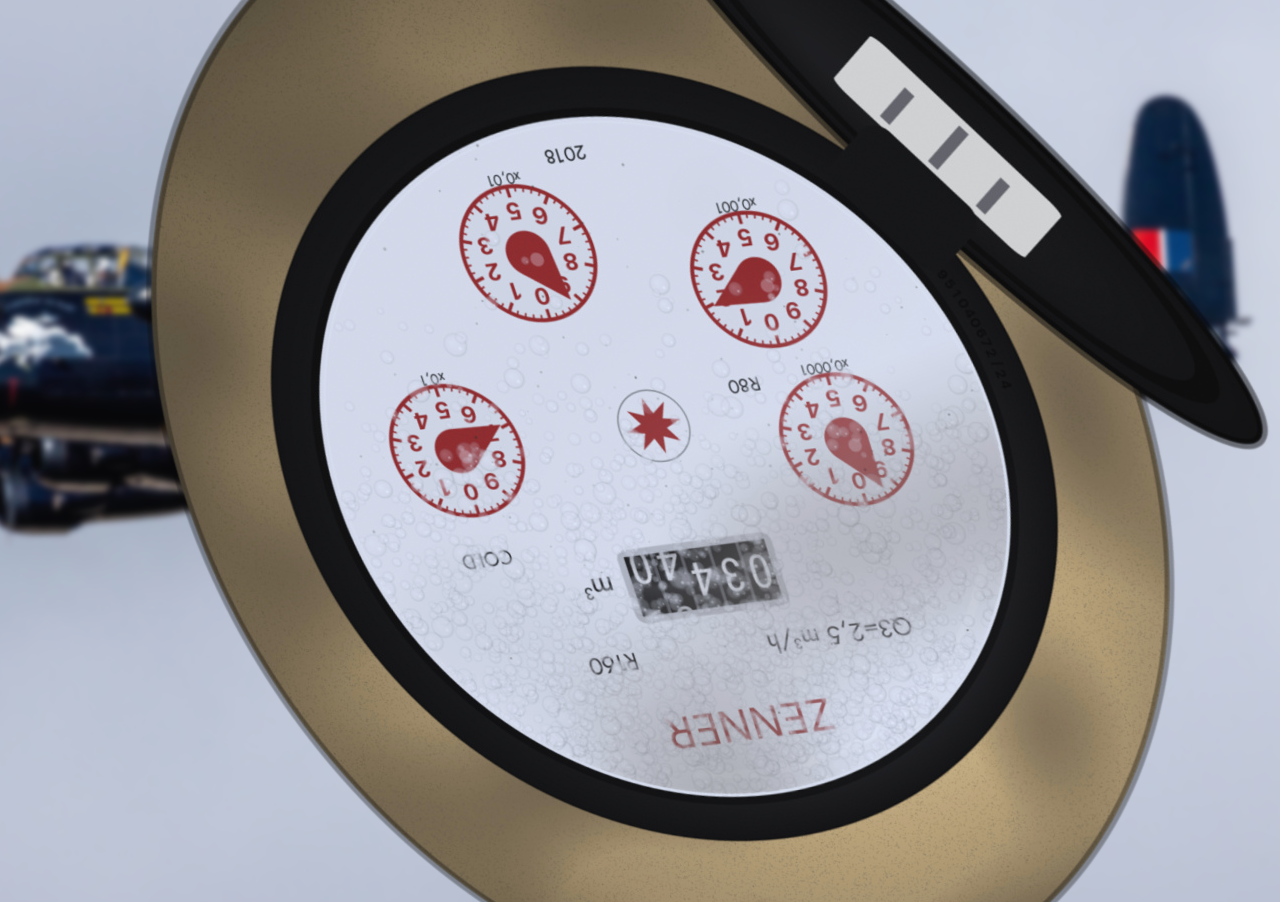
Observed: 3439.6919 m³
